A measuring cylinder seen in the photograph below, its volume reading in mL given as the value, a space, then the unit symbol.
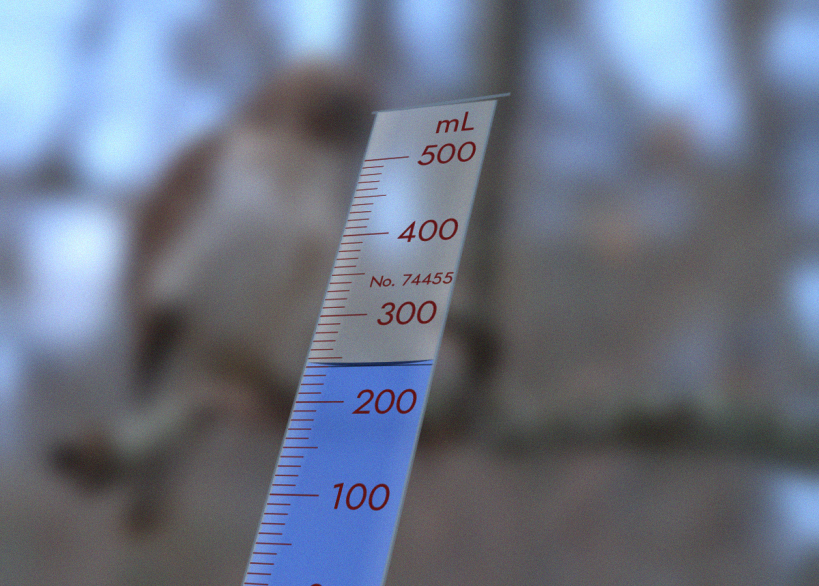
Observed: 240 mL
